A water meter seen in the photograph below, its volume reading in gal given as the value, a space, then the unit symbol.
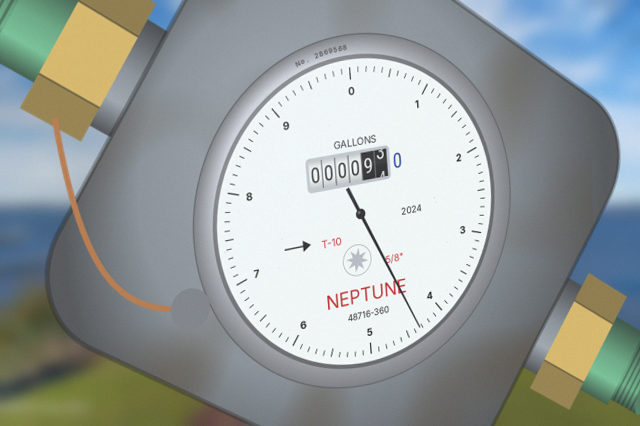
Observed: 934.3 gal
